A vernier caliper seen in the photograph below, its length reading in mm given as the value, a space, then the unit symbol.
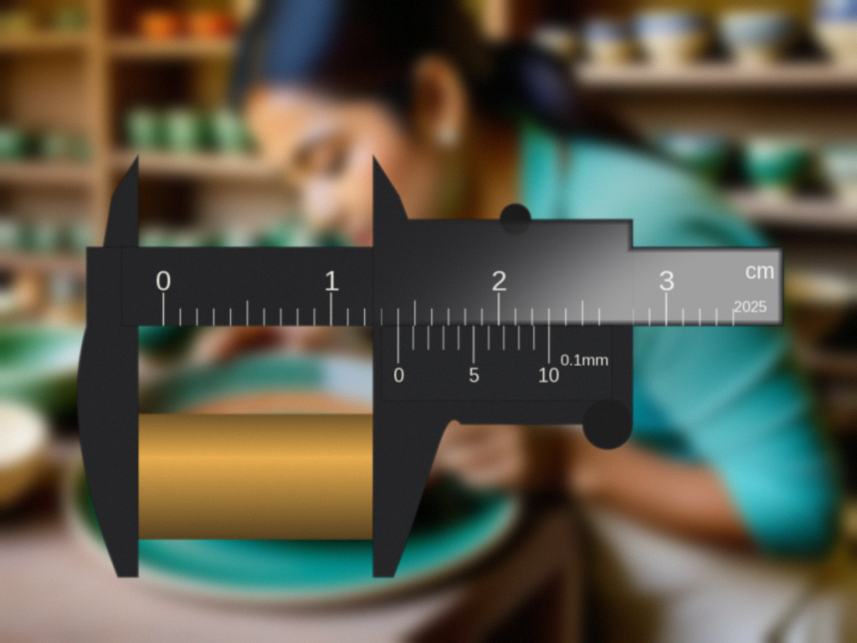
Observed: 14.0 mm
